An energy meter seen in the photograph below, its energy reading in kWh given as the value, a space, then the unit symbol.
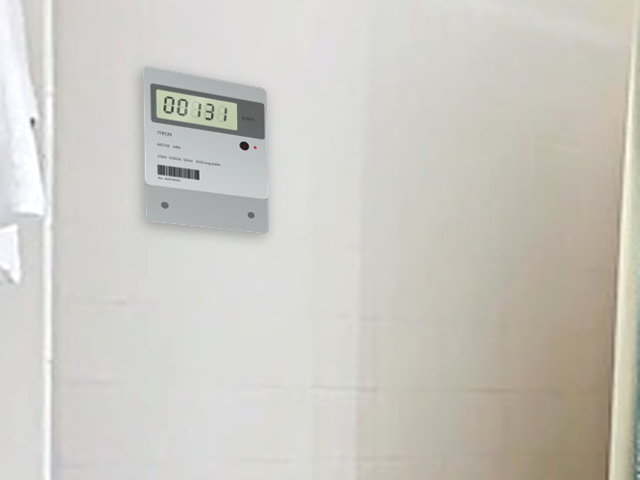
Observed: 131 kWh
